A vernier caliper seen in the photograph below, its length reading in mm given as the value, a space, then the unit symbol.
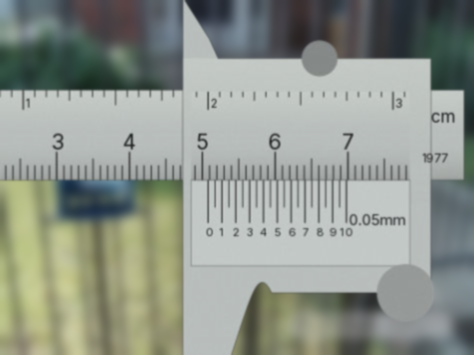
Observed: 50.8 mm
